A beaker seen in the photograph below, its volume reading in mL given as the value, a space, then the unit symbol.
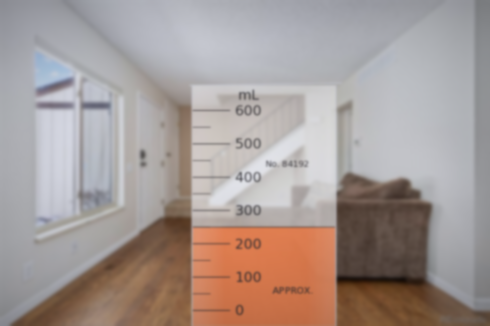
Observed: 250 mL
